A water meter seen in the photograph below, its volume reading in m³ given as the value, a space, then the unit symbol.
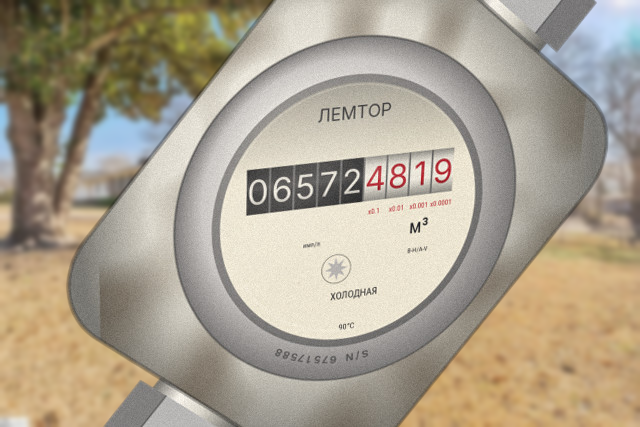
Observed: 6572.4819 m³
